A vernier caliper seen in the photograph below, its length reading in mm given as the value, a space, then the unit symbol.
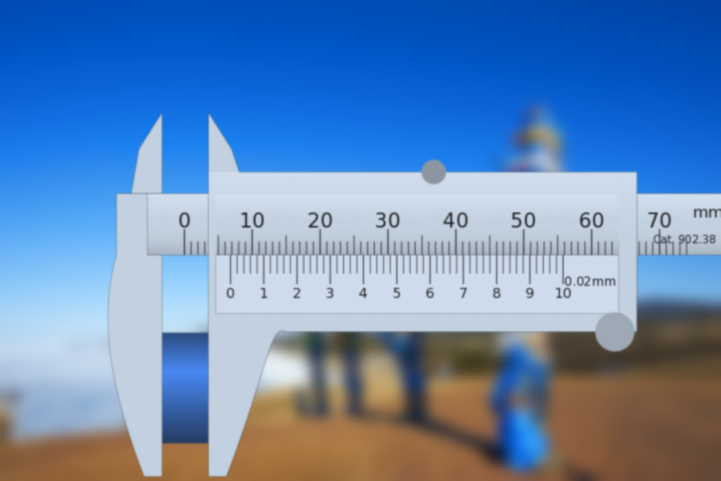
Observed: 6.8 mm
